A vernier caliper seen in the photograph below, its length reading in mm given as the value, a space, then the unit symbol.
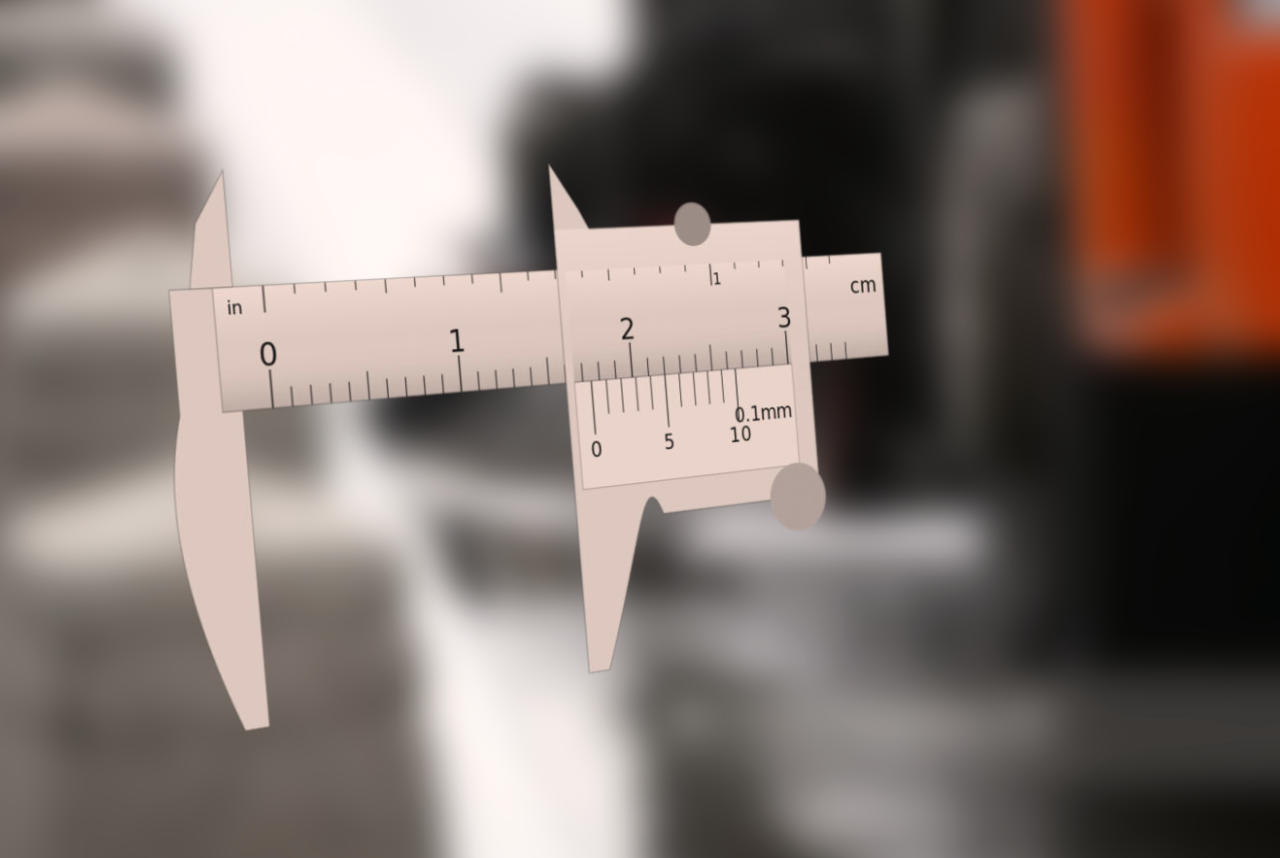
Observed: 17.5 mm
